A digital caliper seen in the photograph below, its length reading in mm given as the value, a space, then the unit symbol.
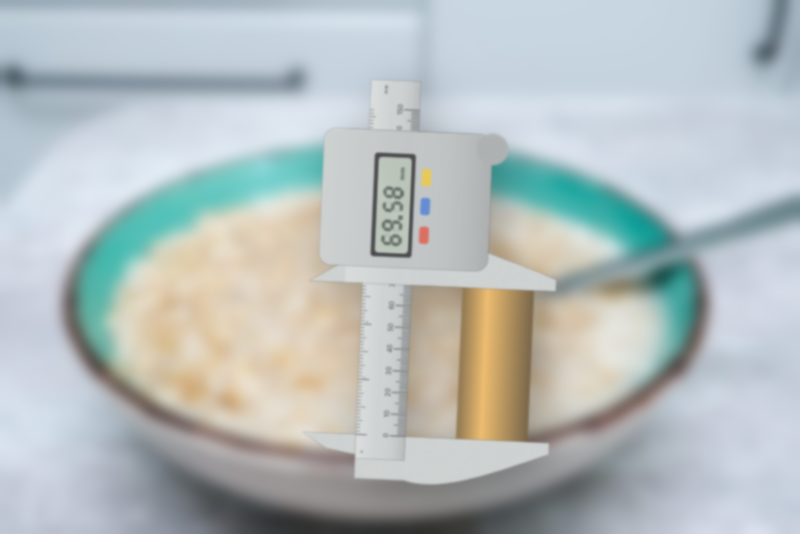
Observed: 69.58 mm
